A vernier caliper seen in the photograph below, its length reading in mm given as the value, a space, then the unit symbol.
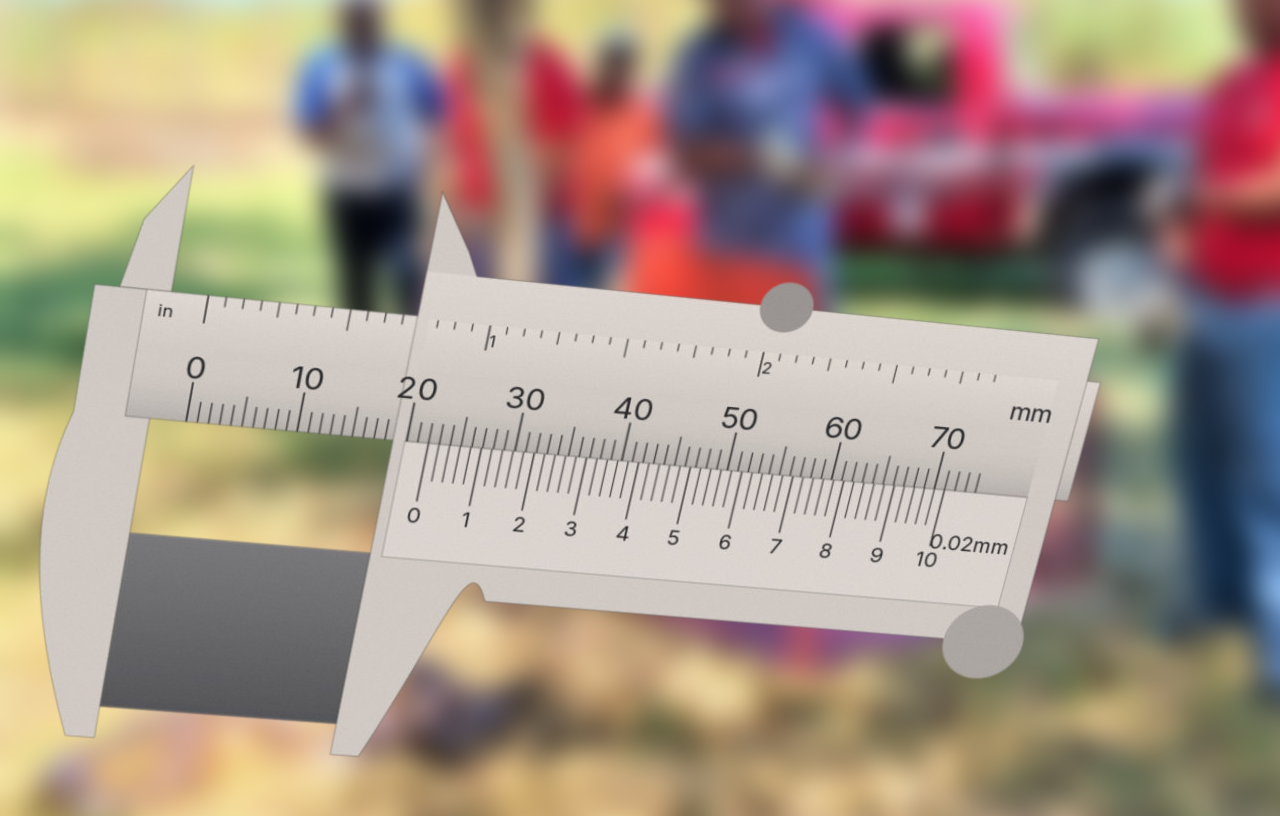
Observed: 22.0 mm
